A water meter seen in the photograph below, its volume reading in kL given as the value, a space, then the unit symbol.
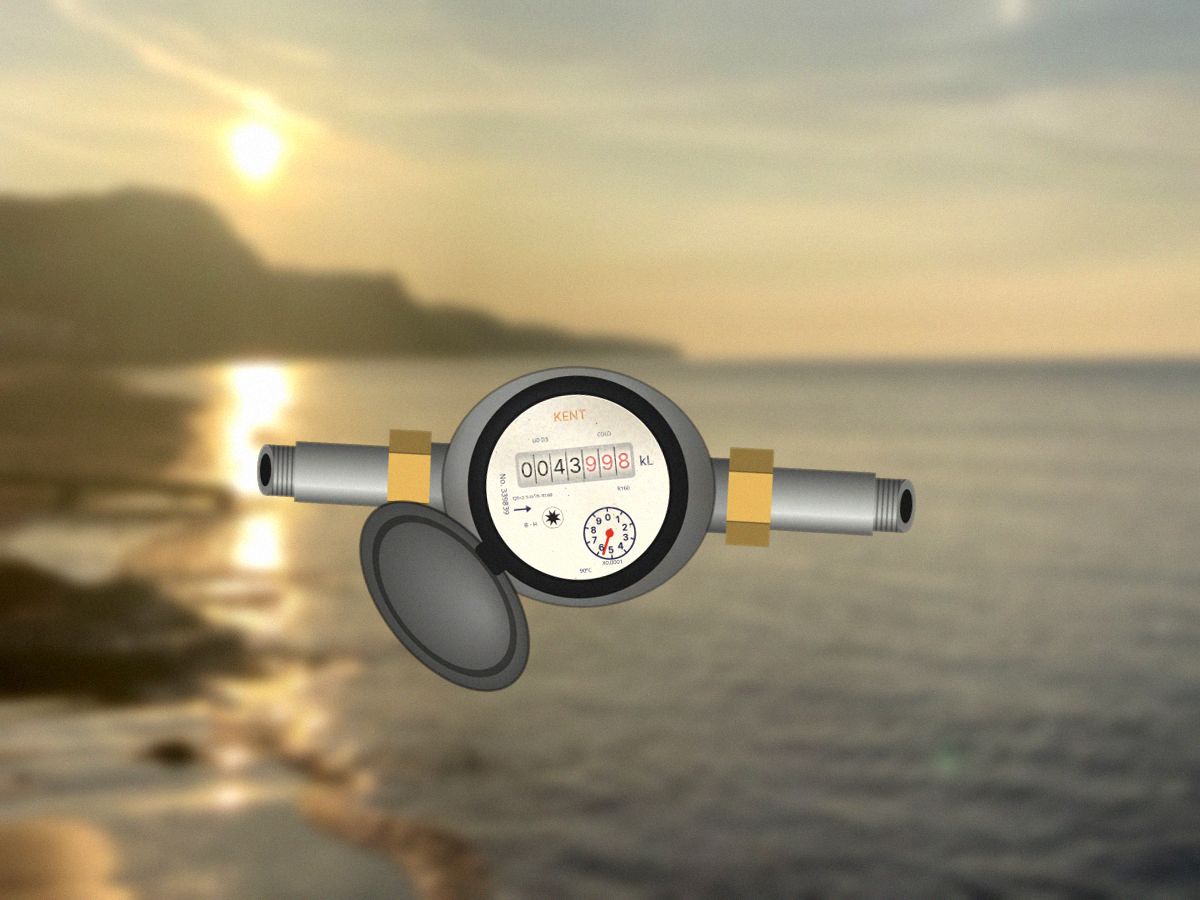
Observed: 43.9985 kL
